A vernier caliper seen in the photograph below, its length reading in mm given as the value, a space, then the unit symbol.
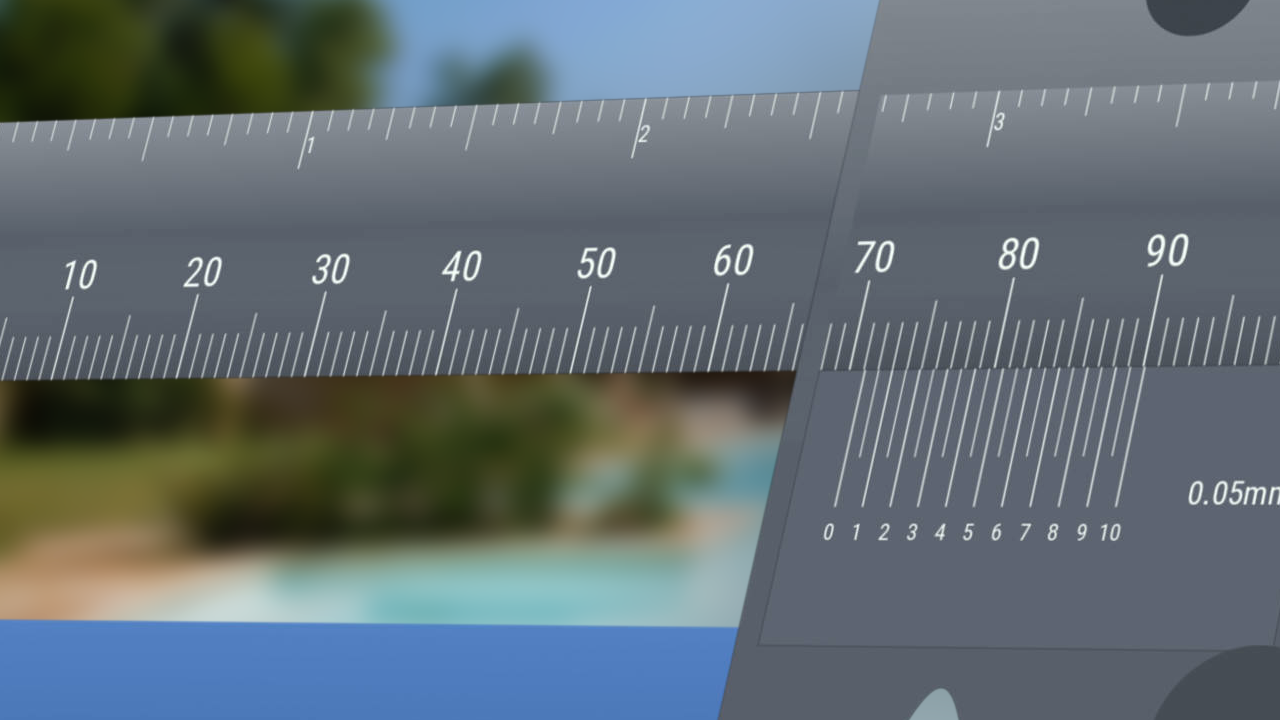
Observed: 71.1 mm
